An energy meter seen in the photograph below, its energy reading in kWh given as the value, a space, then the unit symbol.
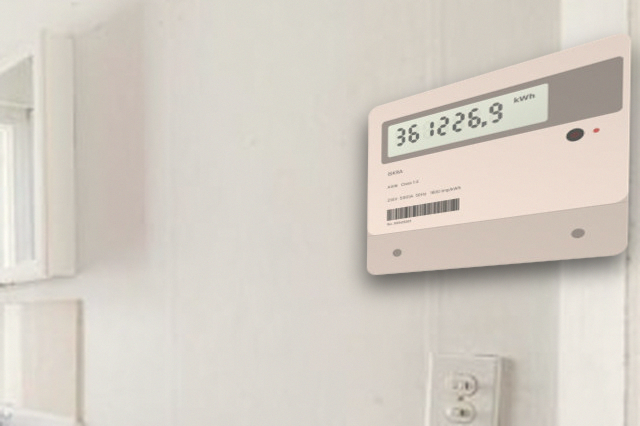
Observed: 361226.9 kWh
